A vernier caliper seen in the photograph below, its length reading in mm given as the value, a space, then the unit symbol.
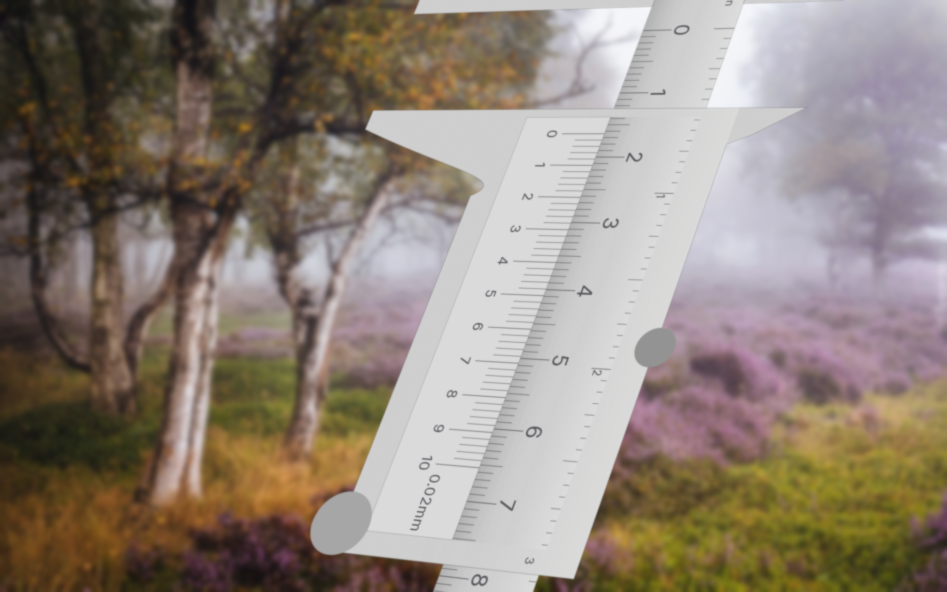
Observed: 16.4 mm
